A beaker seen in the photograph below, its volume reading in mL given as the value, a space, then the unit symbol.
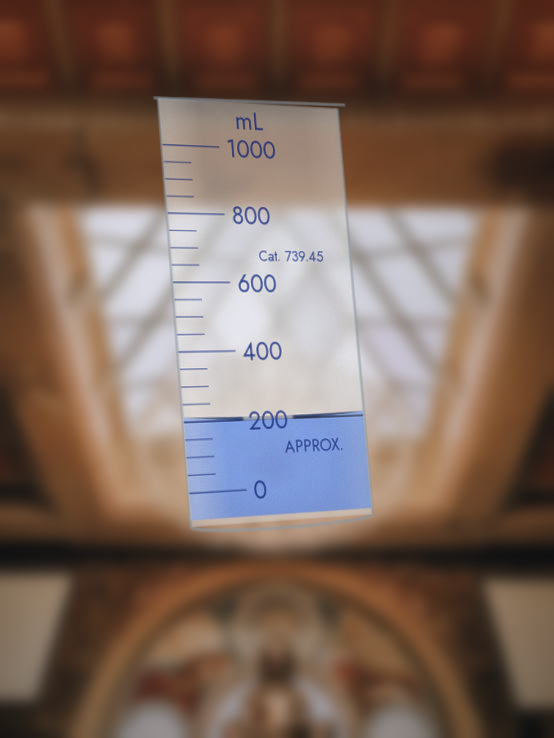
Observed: 200 mL
